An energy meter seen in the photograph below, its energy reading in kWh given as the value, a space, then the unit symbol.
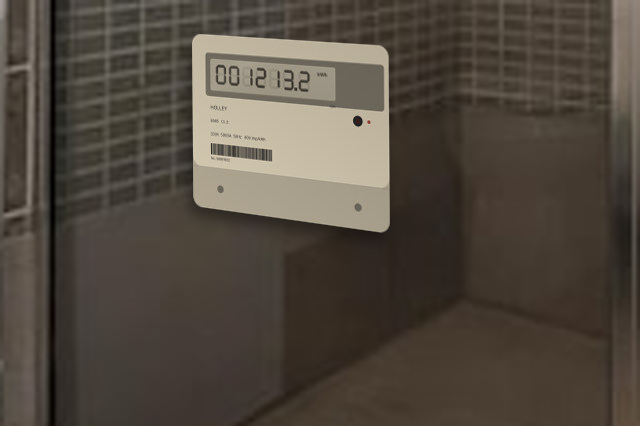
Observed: 1213.2 kWh
